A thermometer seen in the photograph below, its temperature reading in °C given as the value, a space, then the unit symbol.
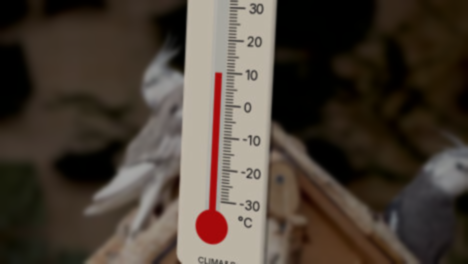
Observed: 10 °C
